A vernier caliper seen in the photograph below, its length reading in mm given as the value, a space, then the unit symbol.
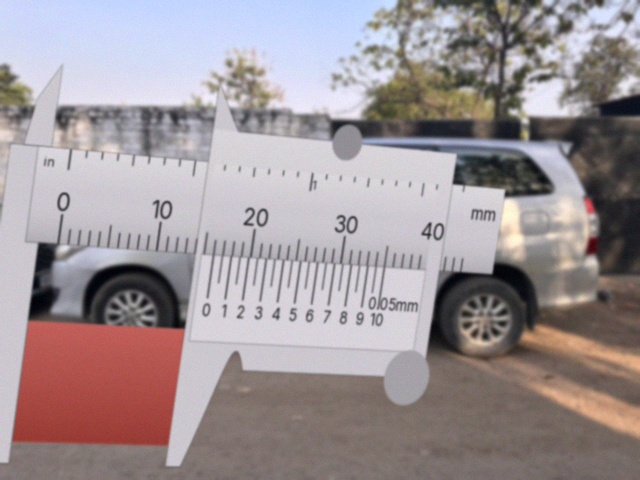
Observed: 16.0 mm
